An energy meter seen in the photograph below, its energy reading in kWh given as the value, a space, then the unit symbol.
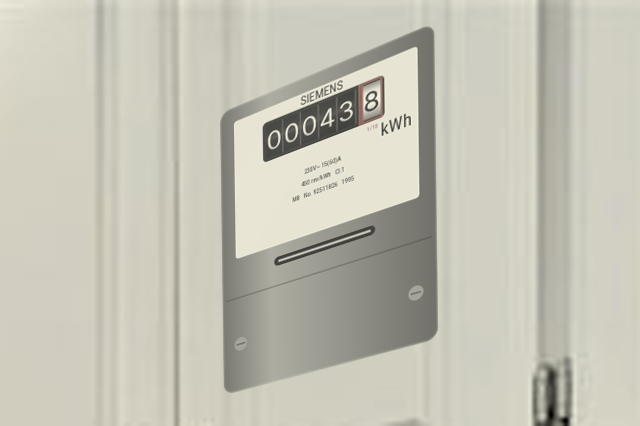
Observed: 43.8 kWh
